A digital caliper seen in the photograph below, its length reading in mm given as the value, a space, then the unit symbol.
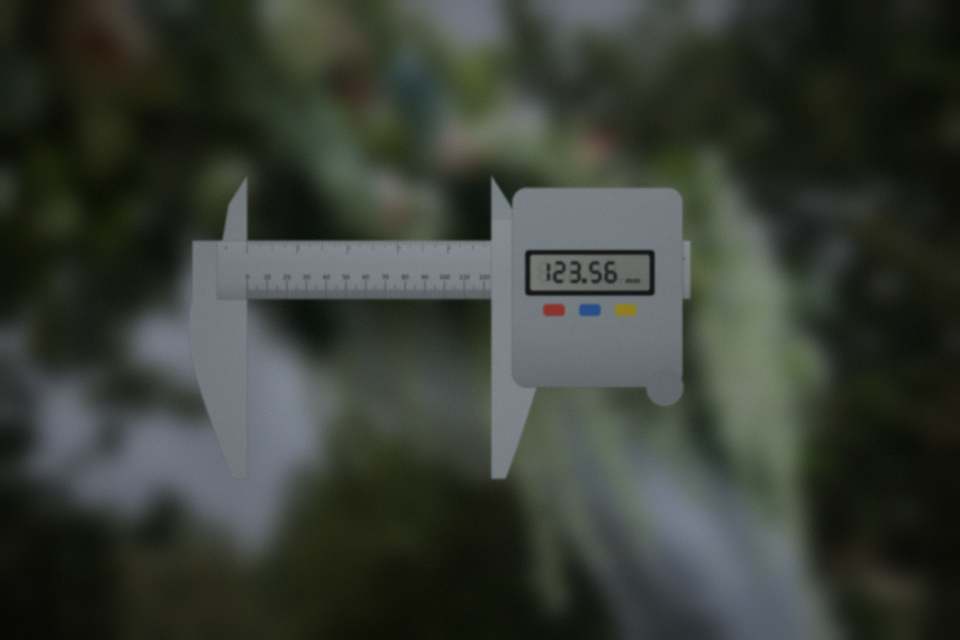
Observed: 123.56 mm
